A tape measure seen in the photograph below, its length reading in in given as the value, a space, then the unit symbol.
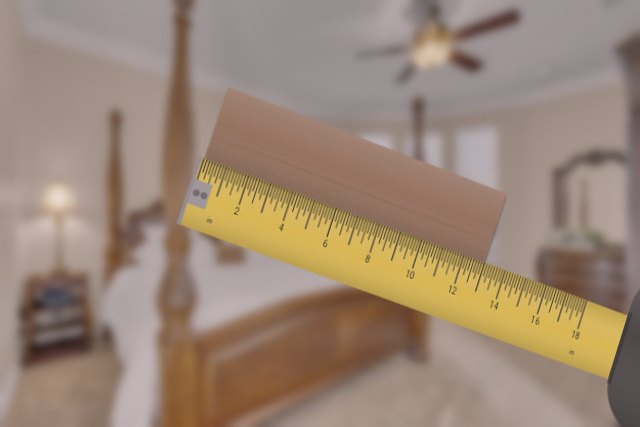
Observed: 13 in
